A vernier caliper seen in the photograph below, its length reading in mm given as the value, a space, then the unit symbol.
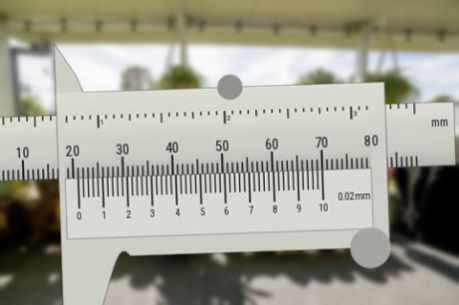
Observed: 21.0 mm
